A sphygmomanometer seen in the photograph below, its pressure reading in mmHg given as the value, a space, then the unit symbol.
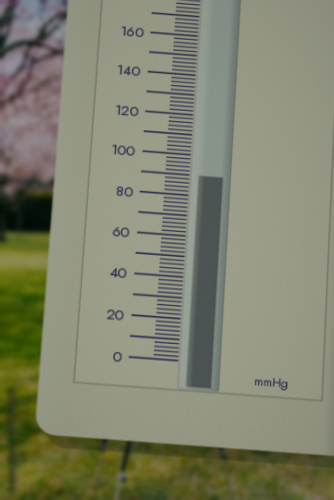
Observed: 90 mmHg
